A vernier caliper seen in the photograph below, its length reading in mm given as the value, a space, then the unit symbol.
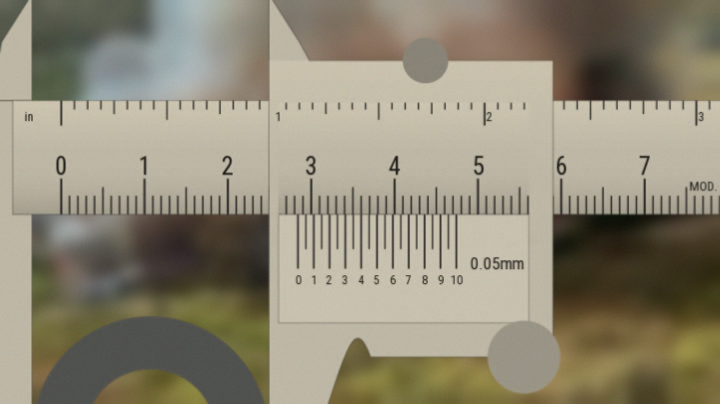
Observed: 28.4 mm
